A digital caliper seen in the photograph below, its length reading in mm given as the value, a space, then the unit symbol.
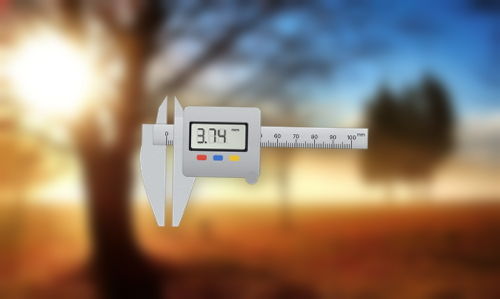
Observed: 3.74 mm
